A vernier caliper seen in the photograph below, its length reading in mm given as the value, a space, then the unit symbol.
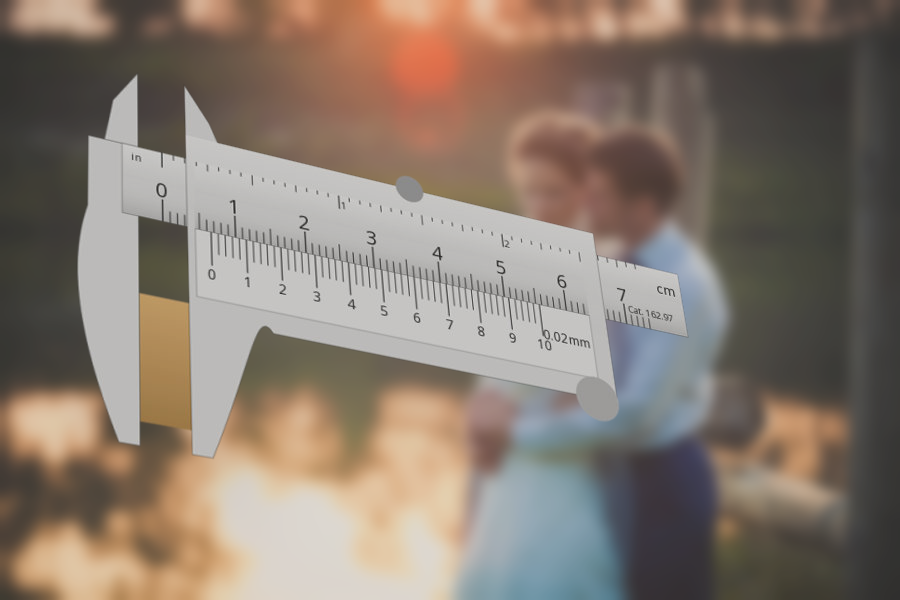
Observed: 6.6 mm
